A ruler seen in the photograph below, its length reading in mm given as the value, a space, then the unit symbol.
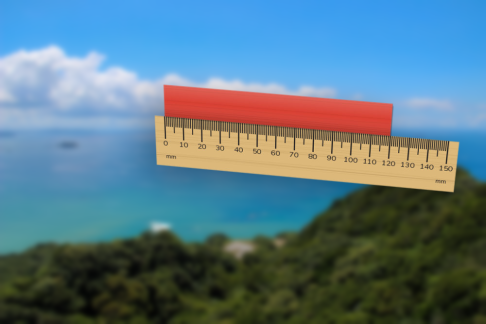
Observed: 120 mm
